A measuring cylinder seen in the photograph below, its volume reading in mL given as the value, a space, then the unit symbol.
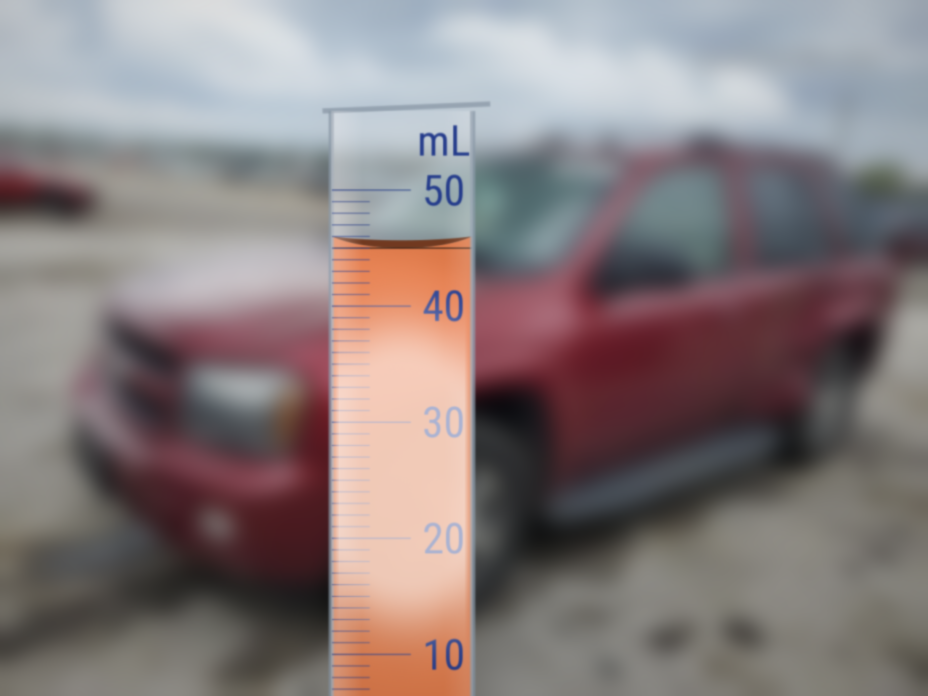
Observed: 45 mL
